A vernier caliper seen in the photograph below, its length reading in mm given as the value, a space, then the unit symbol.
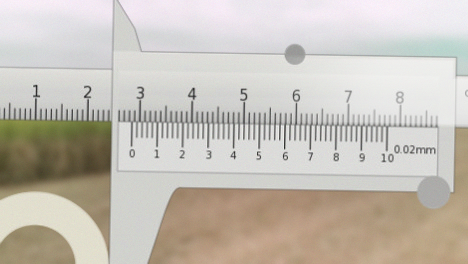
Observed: 28.5 mm
